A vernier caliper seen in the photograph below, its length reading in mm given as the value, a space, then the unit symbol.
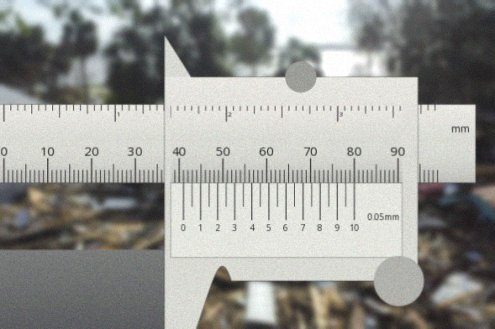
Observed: 41.0 mm
